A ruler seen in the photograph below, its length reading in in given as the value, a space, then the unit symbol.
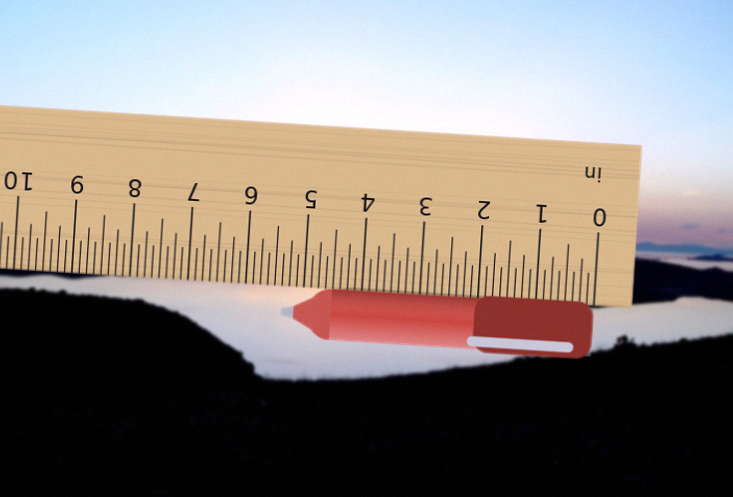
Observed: 5.375 in
